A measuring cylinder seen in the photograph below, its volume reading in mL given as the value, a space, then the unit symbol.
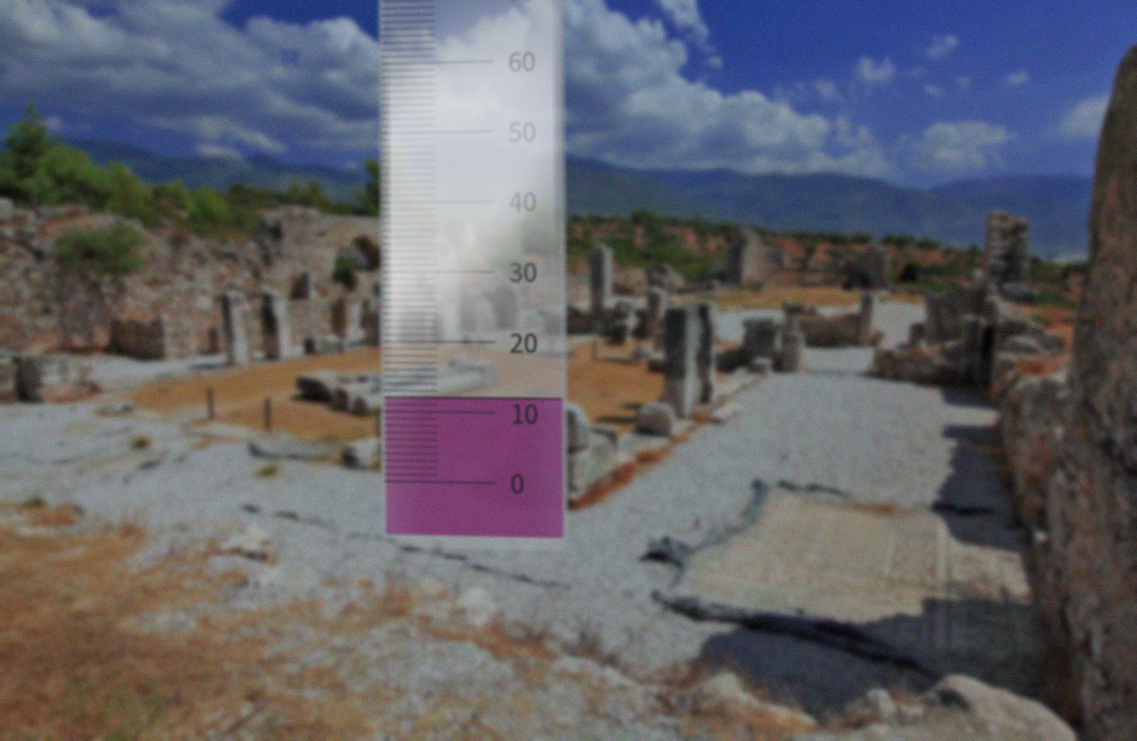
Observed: 12 mL
